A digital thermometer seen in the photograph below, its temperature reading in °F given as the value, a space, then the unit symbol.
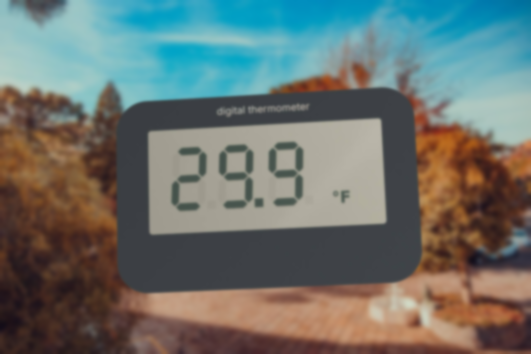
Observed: 29.9 °F
